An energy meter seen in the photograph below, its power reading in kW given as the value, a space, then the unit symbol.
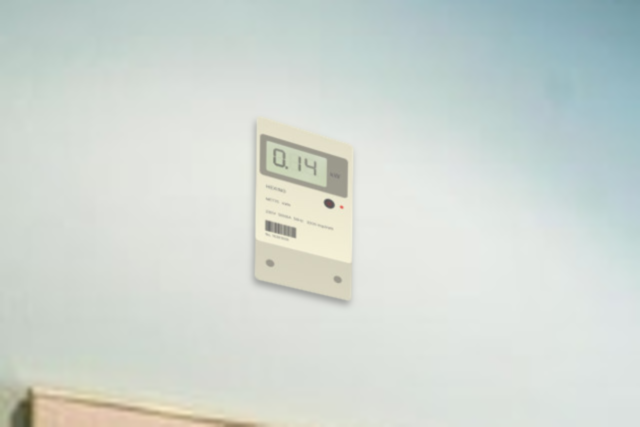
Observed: 0.14 kW
